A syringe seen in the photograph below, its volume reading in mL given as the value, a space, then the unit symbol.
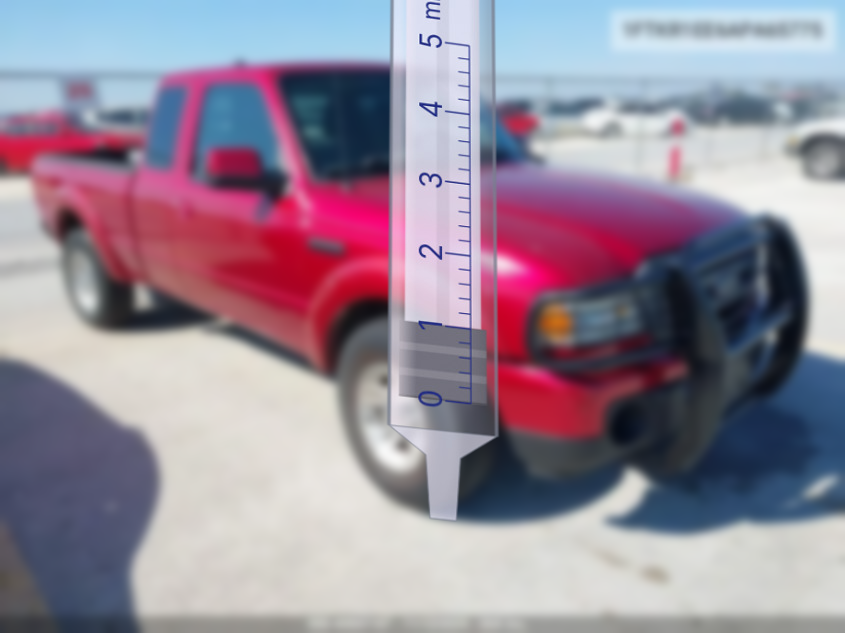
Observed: 0 mL
